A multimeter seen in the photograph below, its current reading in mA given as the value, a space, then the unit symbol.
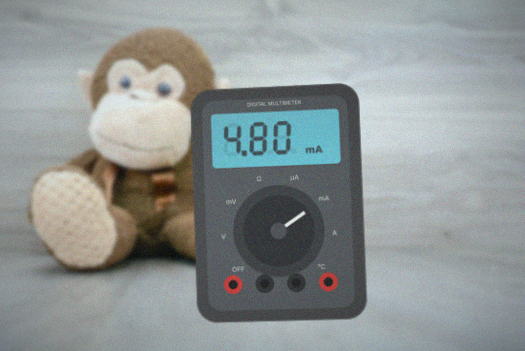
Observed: 4.80 mA
